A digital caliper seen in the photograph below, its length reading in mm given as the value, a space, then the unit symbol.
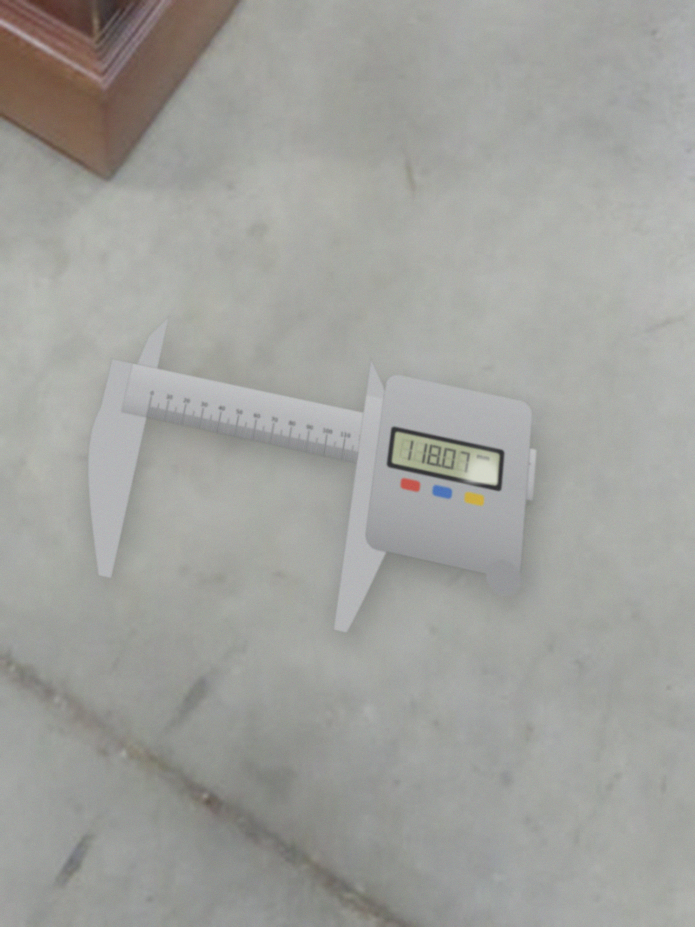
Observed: 118.07 mm
